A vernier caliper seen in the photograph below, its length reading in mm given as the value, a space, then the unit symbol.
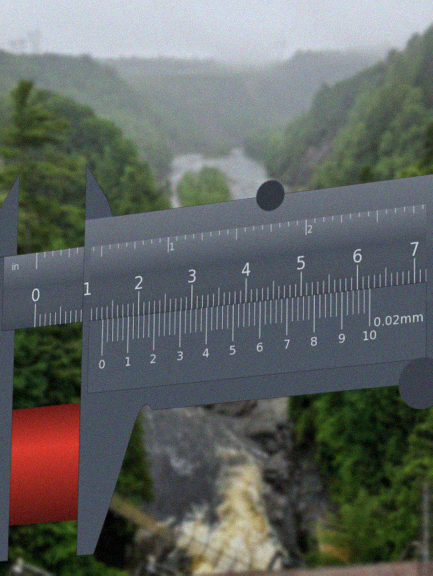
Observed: 13.2 mm
